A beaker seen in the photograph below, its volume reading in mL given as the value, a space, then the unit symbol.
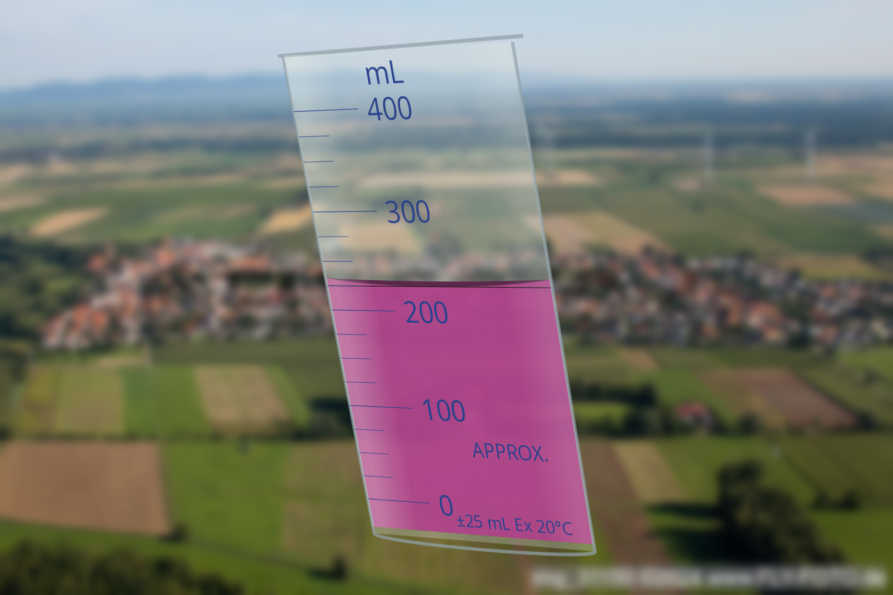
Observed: 225 mL
